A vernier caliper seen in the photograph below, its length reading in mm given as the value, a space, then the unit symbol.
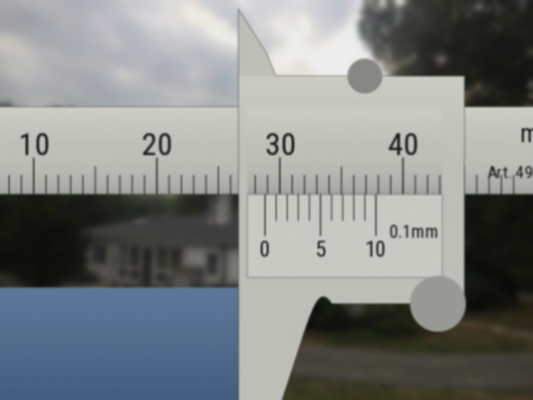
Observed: 28.8 mm
